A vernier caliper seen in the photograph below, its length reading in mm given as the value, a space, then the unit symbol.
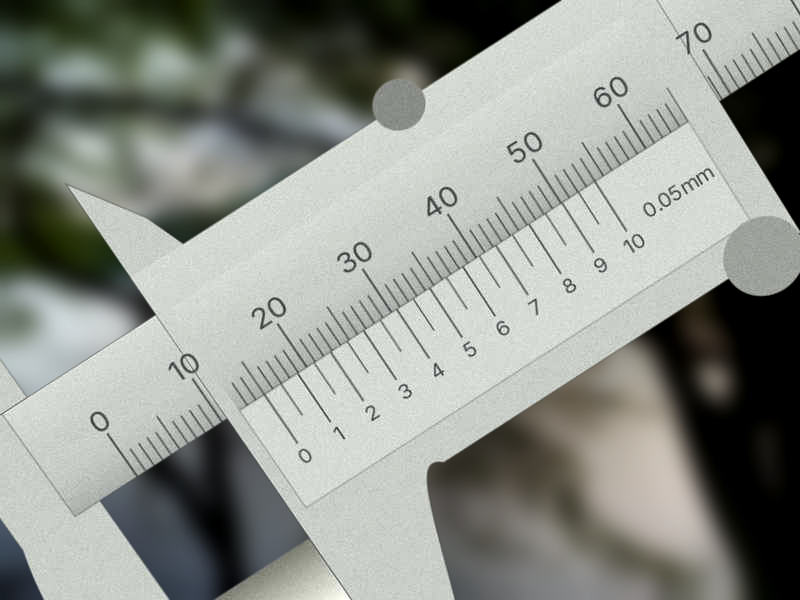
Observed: 15.0 mm
